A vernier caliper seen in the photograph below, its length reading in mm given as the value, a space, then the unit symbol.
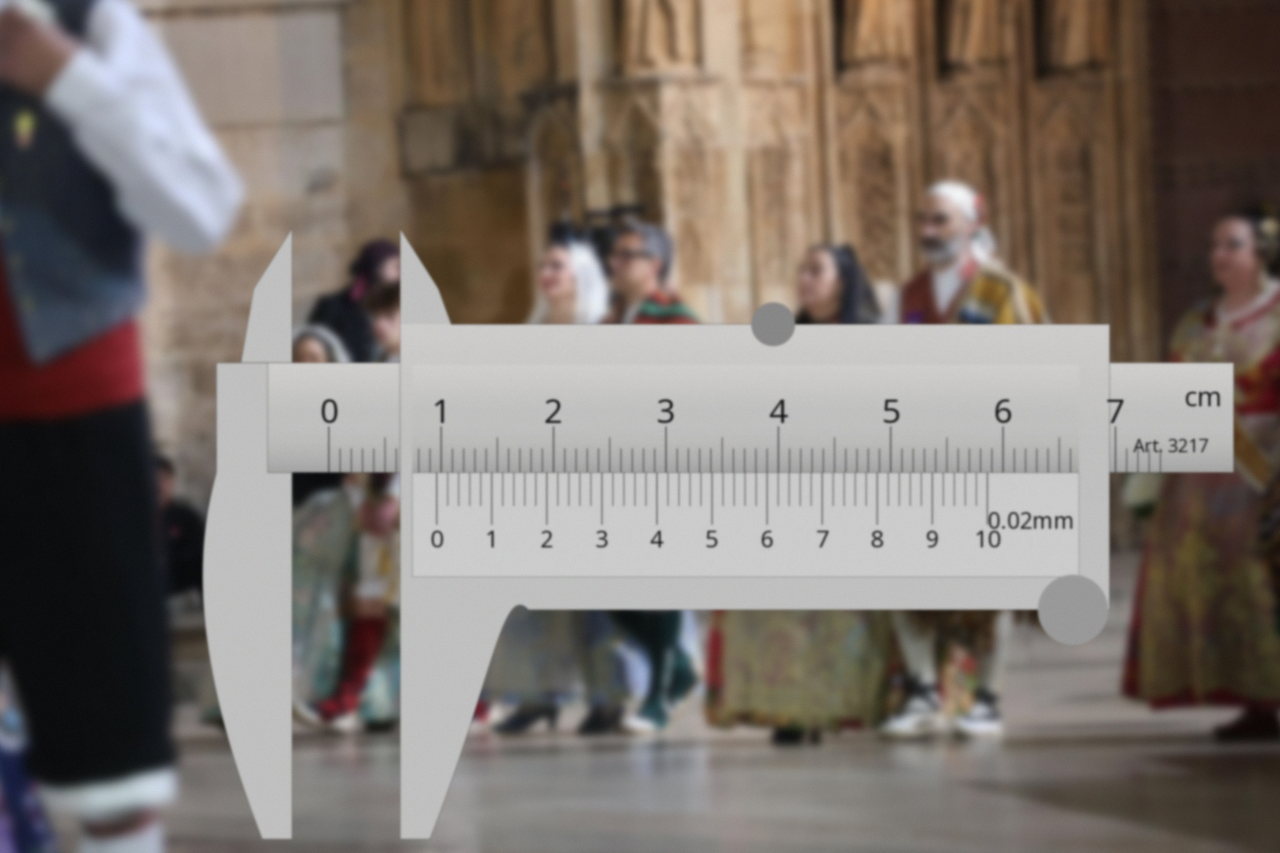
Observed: 9.6 mm
